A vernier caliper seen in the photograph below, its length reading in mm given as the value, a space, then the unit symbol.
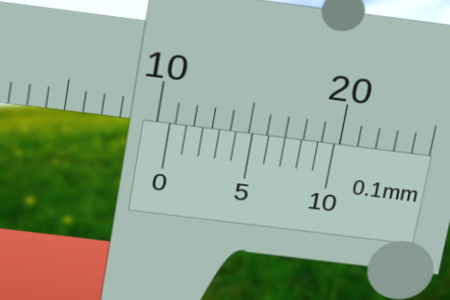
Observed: 10.7 mm
